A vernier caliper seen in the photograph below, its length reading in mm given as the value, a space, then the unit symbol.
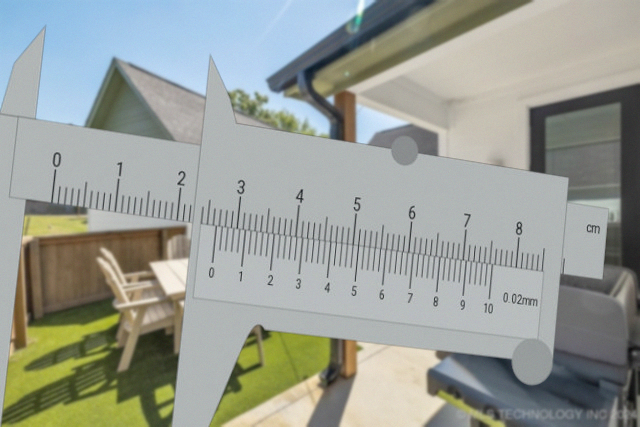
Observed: 26.5 mm
